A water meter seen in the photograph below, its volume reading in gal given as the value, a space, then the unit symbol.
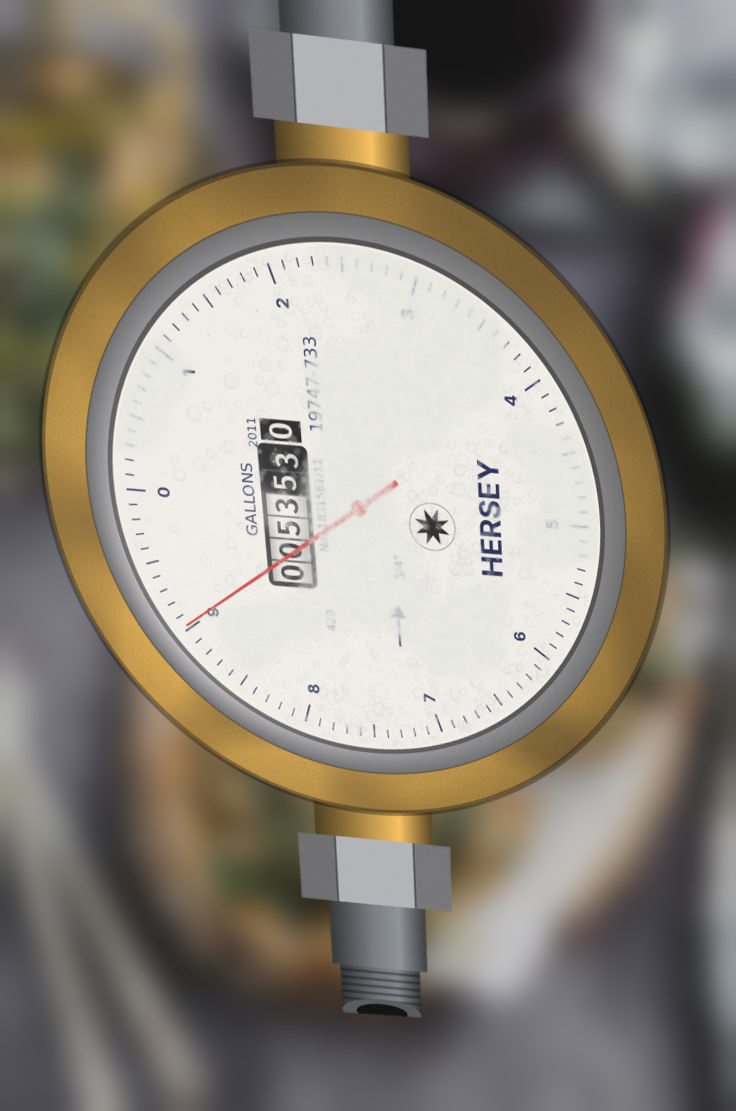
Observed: 53529.0 gal
